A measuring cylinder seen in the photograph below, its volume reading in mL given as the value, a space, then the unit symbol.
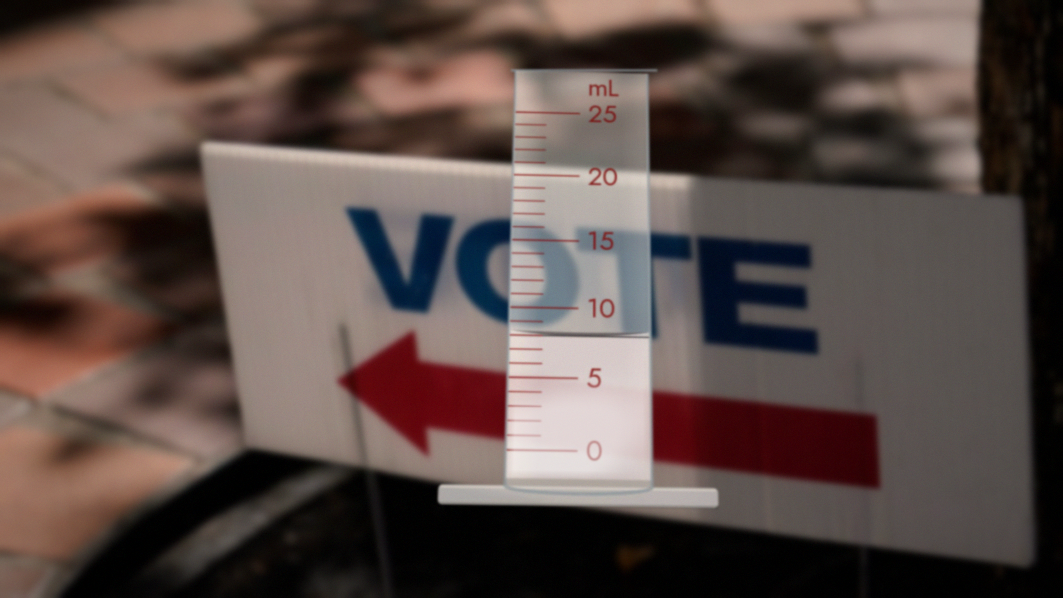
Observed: 8 mL
